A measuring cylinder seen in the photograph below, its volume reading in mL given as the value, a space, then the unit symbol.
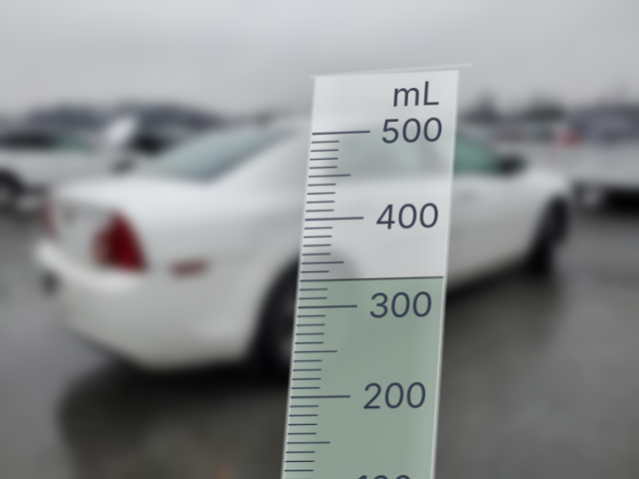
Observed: 330 mL
